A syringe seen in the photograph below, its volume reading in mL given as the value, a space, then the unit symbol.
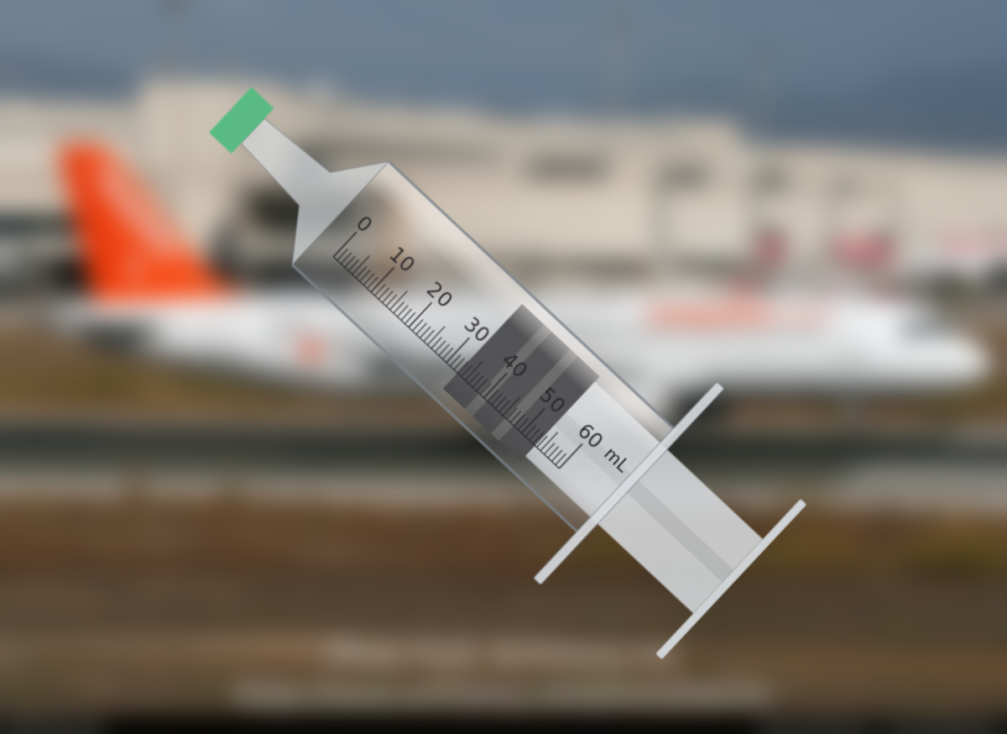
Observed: 33 mL
